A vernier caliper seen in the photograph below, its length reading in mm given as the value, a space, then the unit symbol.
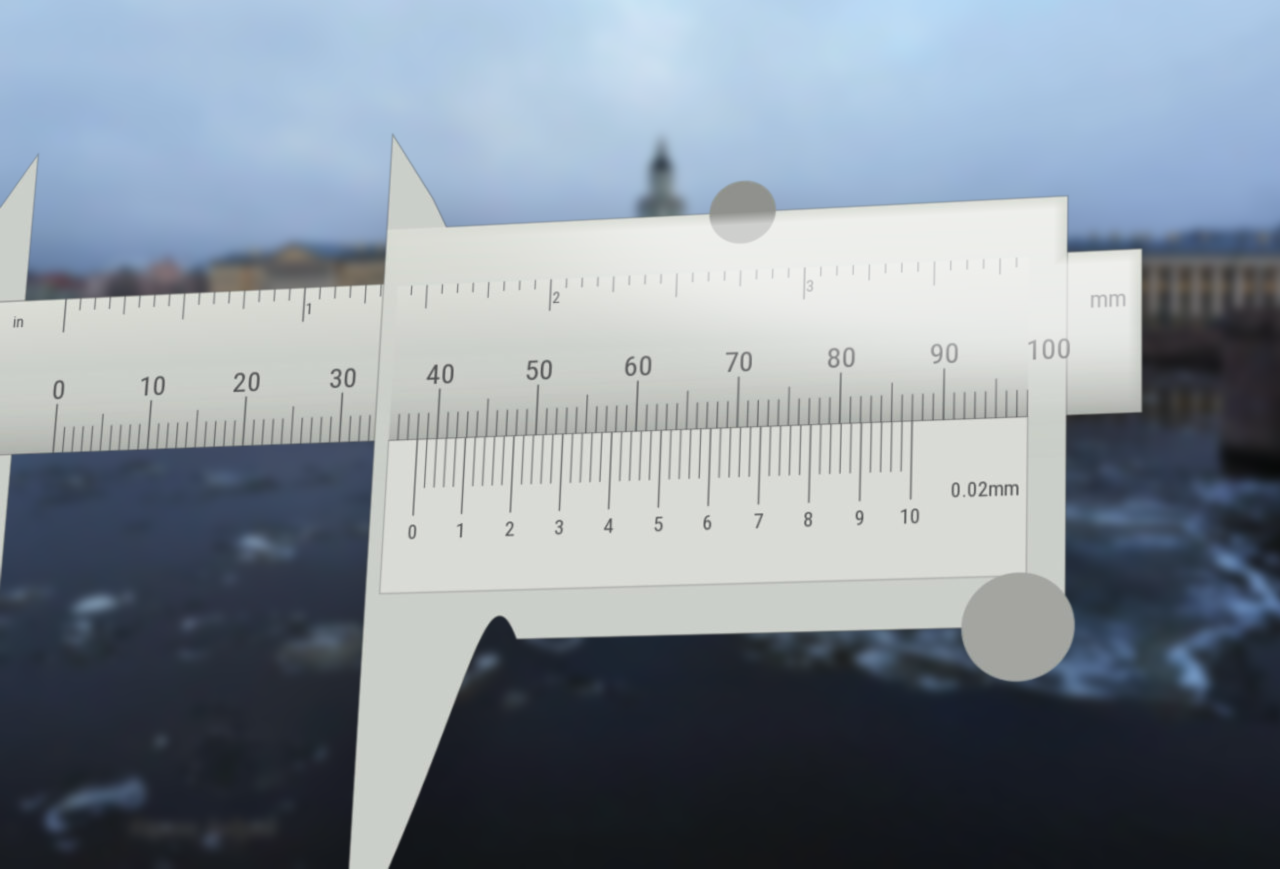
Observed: 38.0 mm
